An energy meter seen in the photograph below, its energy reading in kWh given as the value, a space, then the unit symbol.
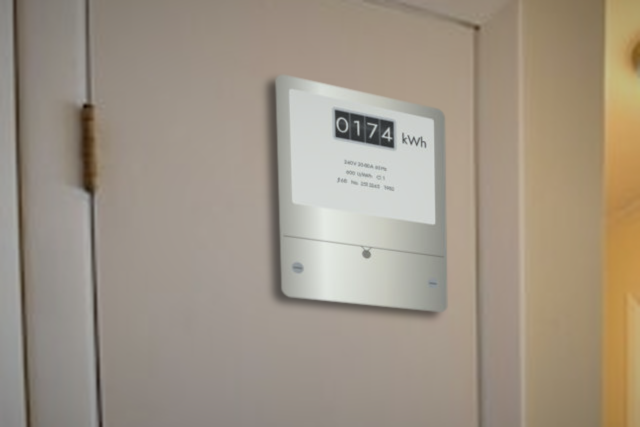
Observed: 174 kWh
